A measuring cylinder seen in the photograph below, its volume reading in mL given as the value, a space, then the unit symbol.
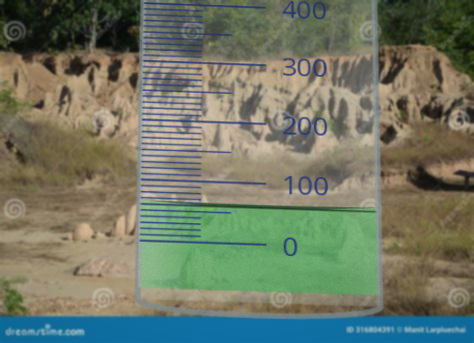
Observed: 60 mL
